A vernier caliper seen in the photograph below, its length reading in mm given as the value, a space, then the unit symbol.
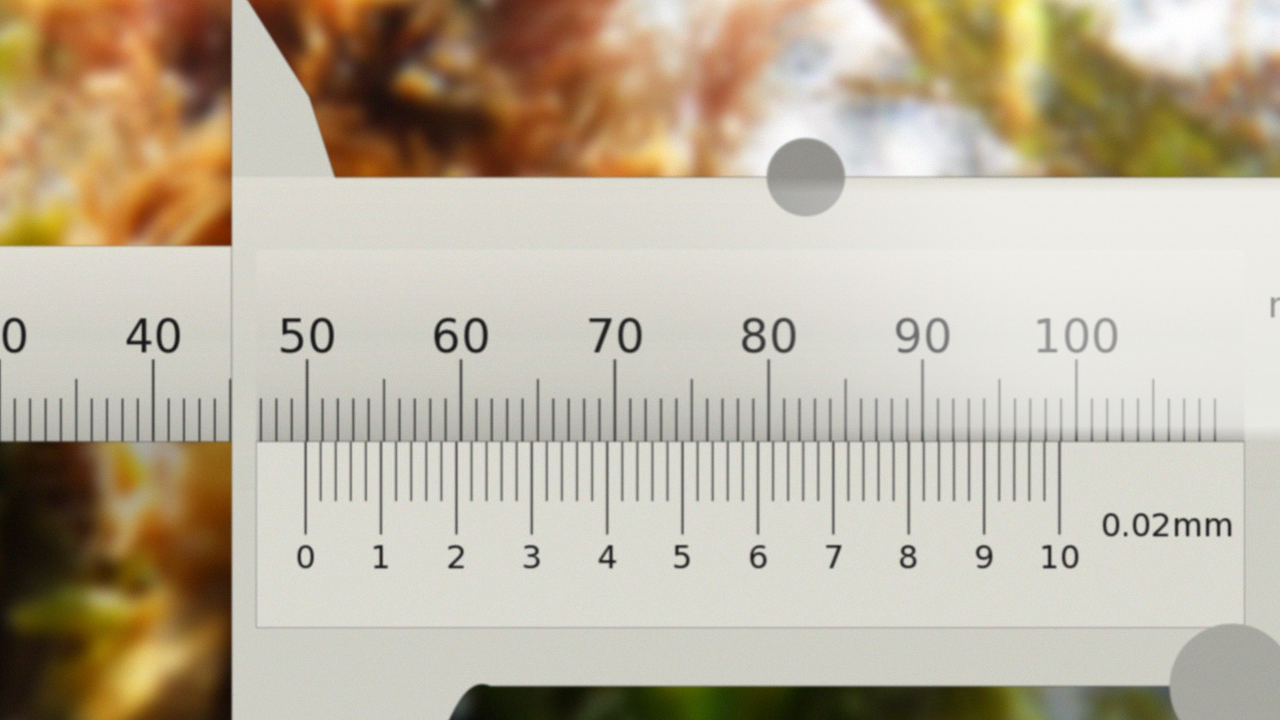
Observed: 49.9 mm
